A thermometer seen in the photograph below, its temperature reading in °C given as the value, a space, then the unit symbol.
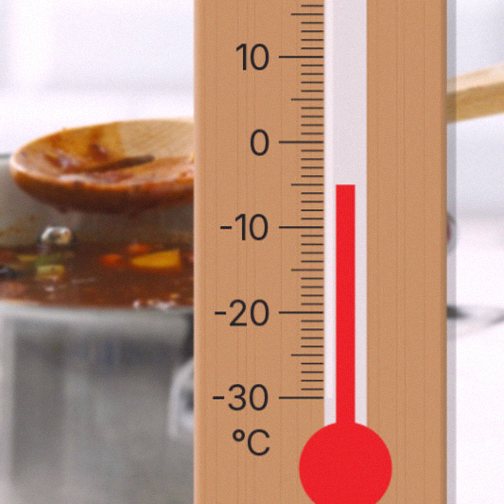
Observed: -5 °C
